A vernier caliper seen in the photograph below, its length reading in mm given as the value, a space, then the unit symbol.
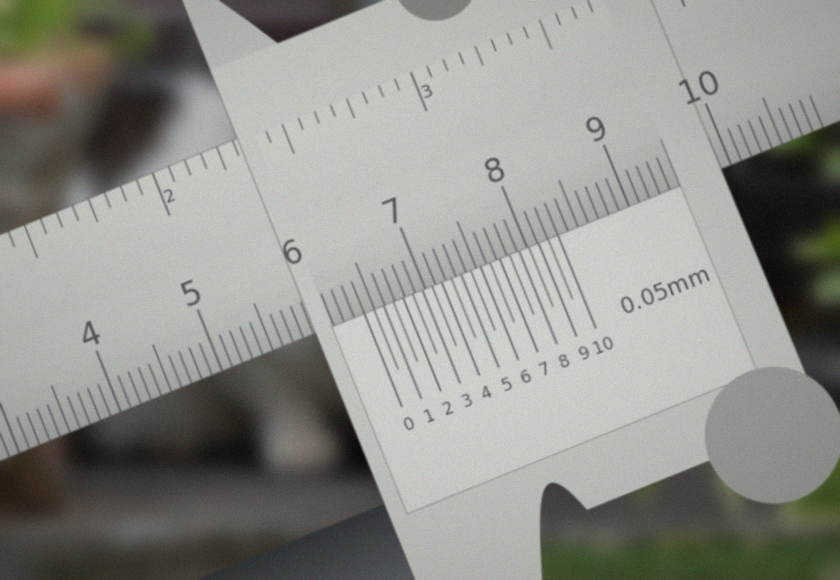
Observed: 64.0 mm
